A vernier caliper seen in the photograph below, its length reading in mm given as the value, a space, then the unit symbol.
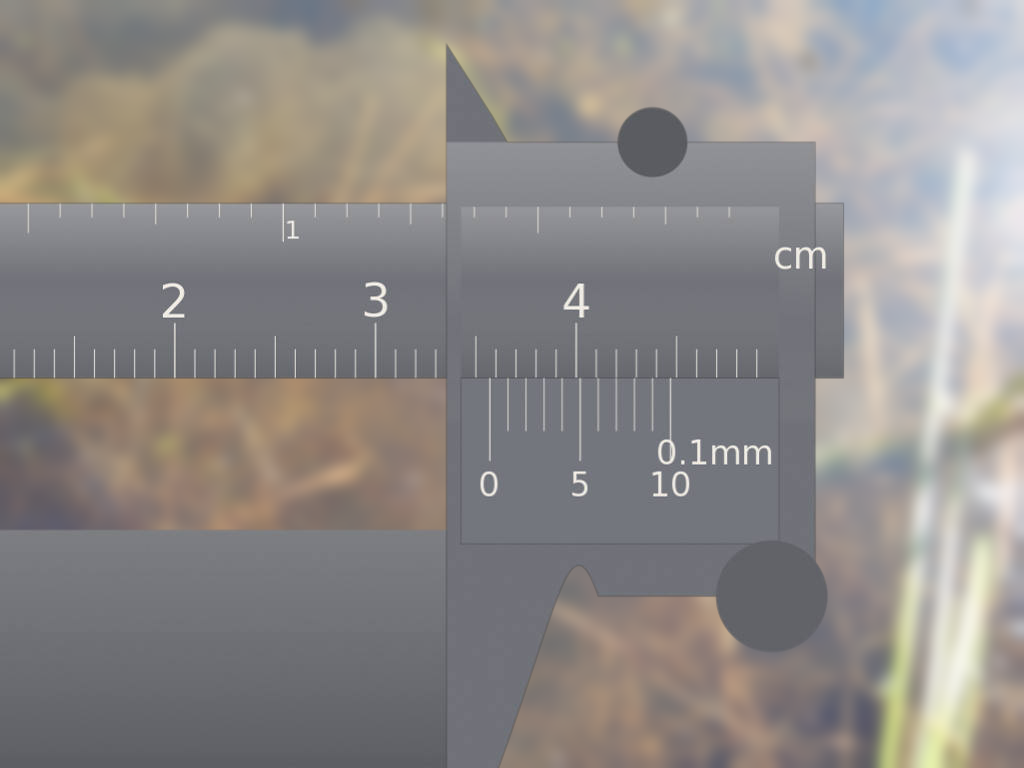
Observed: 35.7 mm
